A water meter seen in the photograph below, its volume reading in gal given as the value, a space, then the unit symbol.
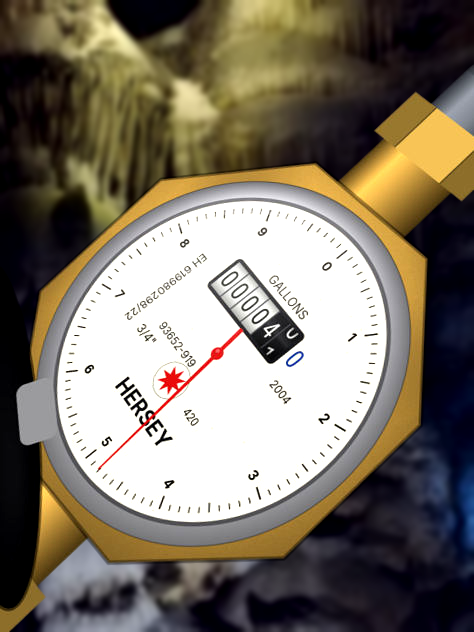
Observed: 404.8 gal
